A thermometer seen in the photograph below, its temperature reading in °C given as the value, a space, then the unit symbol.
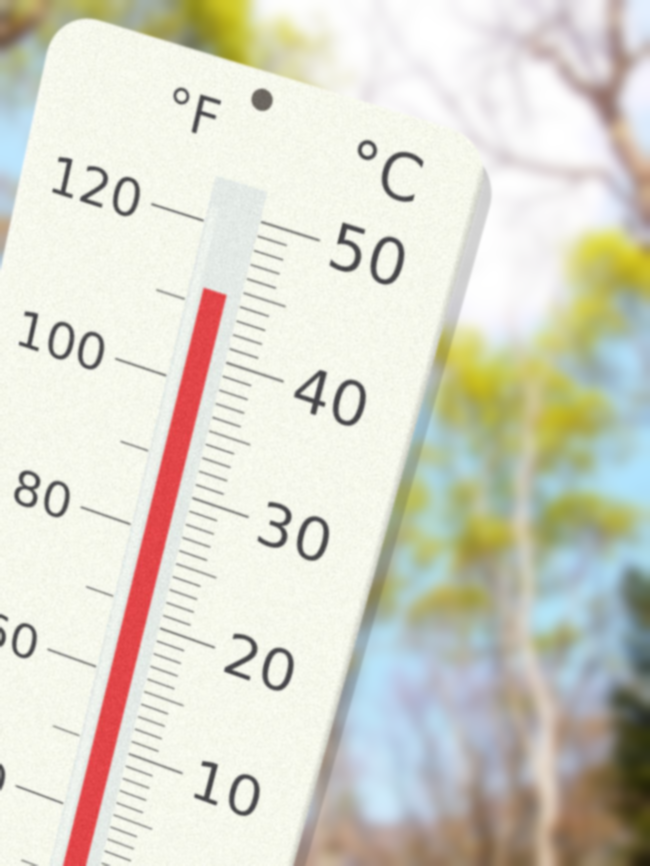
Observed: 44.5 °C
